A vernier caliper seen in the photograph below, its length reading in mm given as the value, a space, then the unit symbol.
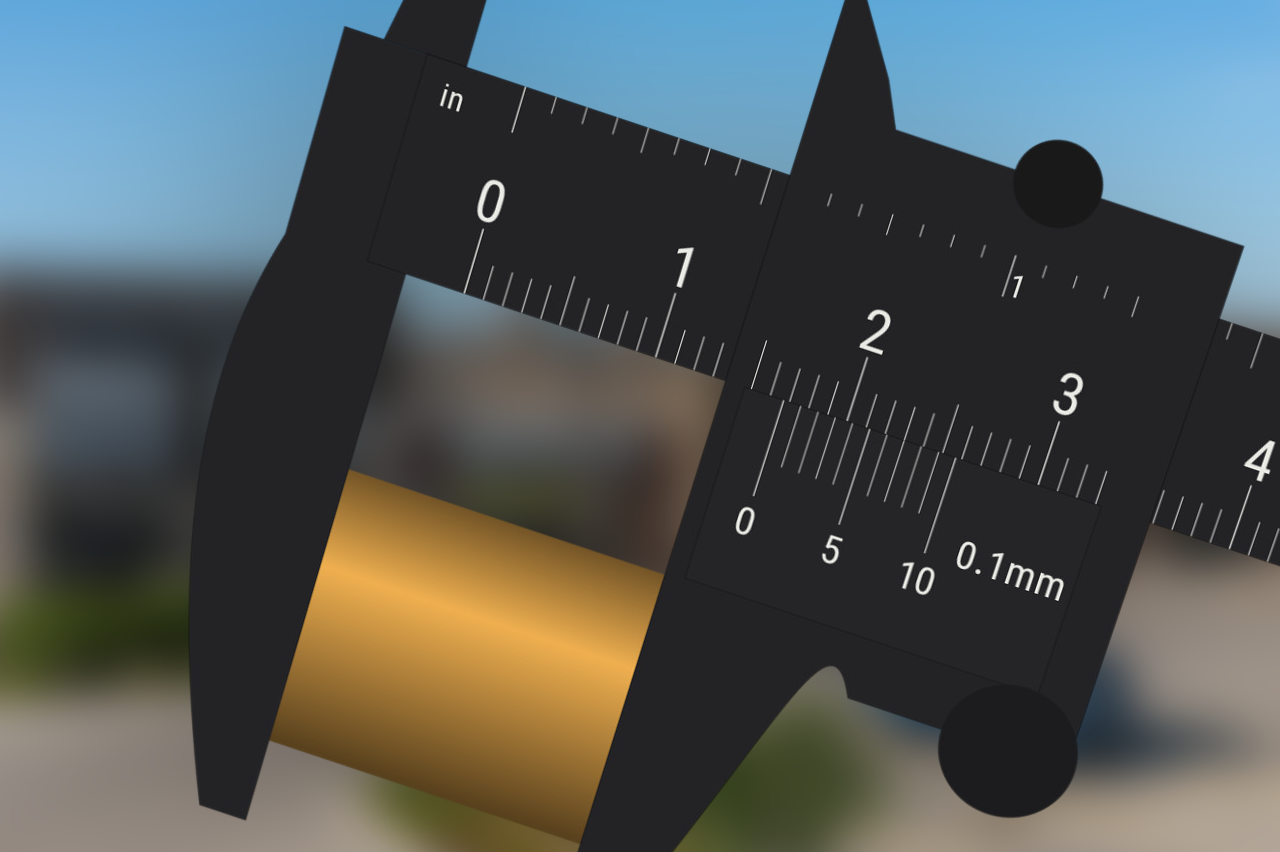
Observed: 16.7 mm
